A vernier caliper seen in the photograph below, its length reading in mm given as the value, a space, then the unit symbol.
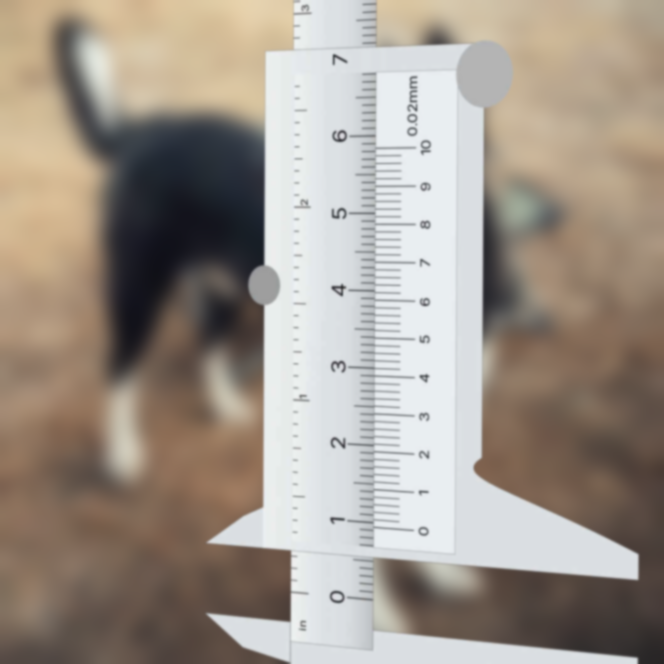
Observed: 9.4 mm
